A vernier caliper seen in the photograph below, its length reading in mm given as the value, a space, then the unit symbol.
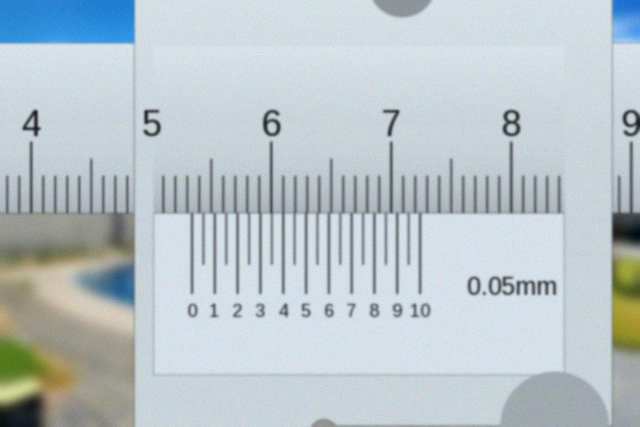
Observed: 53.4 mm
